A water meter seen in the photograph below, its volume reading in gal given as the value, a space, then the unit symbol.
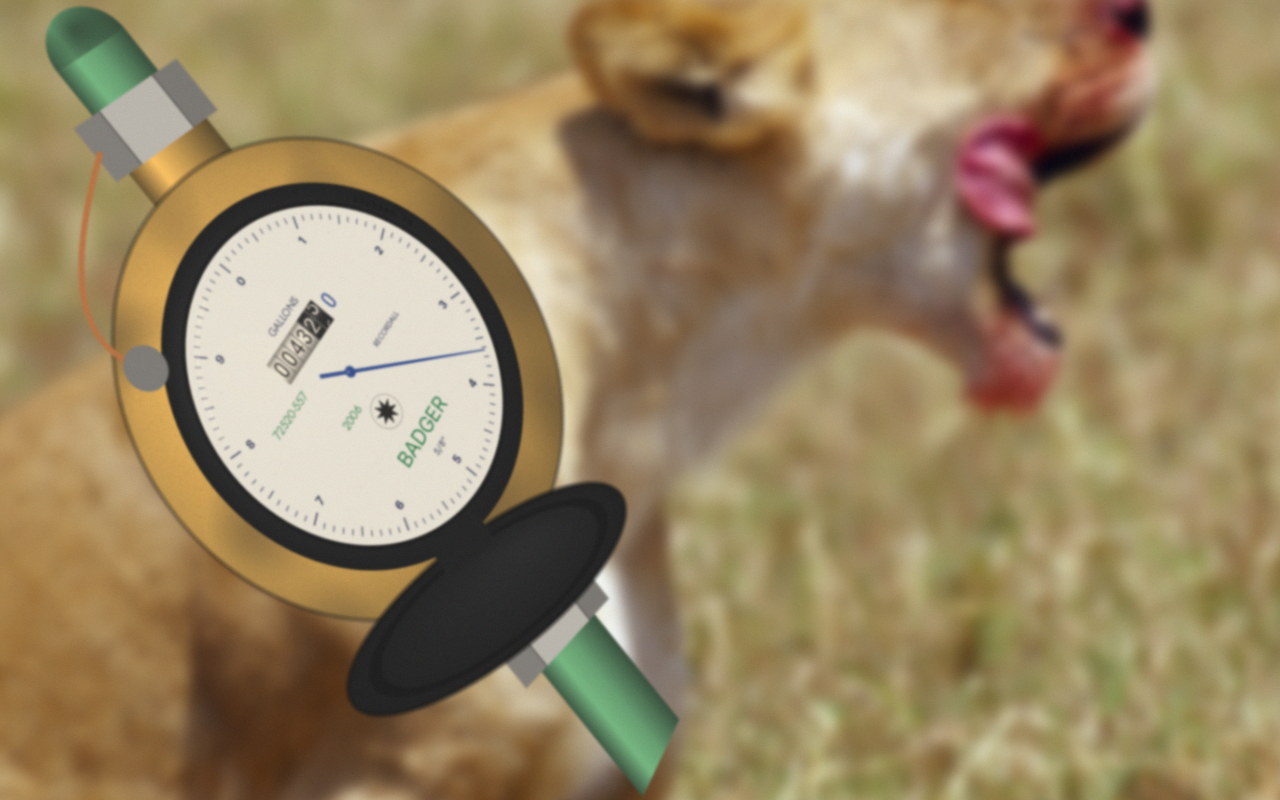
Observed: 43253.6 gal
